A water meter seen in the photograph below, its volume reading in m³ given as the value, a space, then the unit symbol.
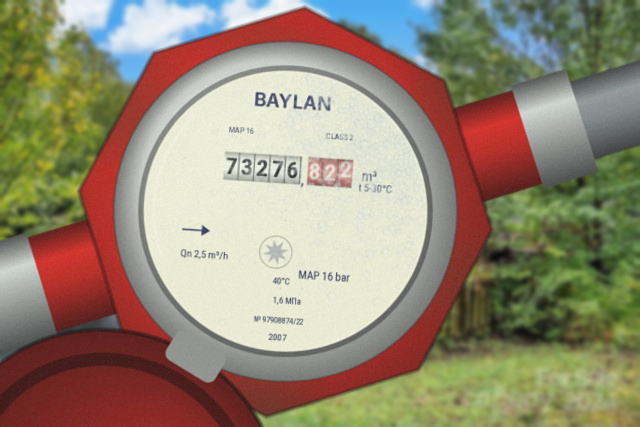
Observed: 73276.822 m³
